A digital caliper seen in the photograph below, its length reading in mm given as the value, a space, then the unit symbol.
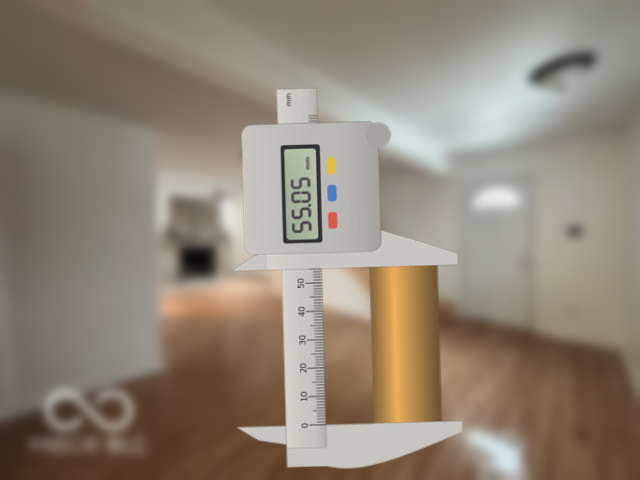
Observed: 55.05 mm
